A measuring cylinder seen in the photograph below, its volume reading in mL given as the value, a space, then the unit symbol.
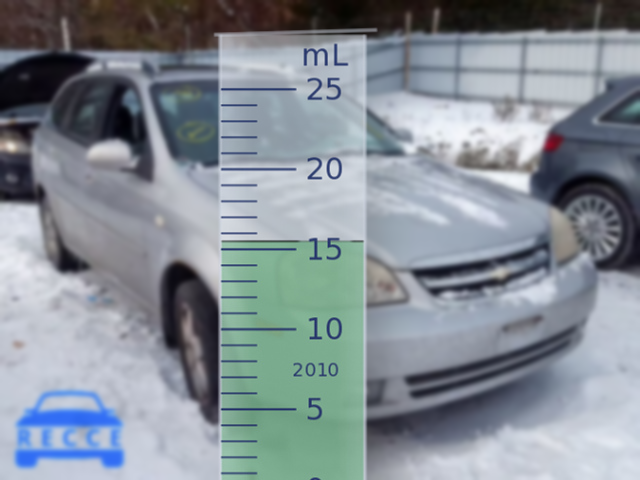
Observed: 15.5 mL
